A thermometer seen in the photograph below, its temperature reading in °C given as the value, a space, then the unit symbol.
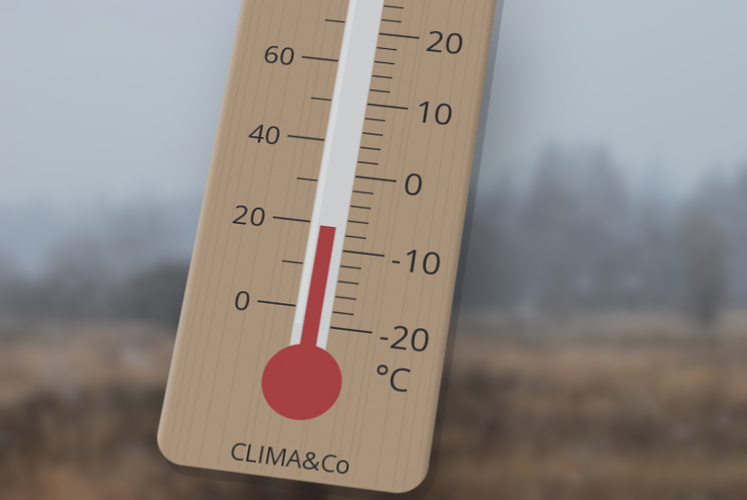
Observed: -7 °C
